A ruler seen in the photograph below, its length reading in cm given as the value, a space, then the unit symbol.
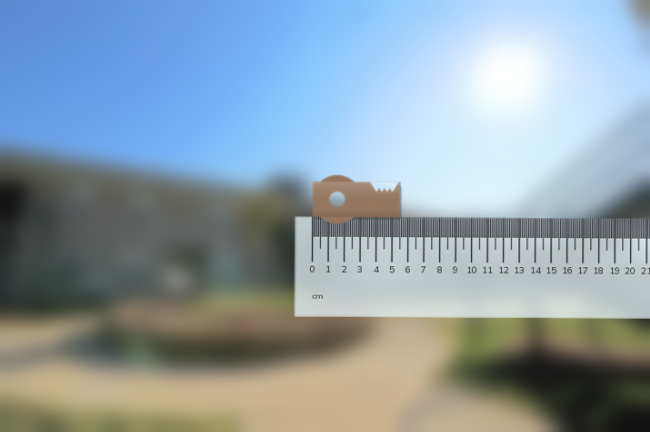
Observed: 5.5 cm
